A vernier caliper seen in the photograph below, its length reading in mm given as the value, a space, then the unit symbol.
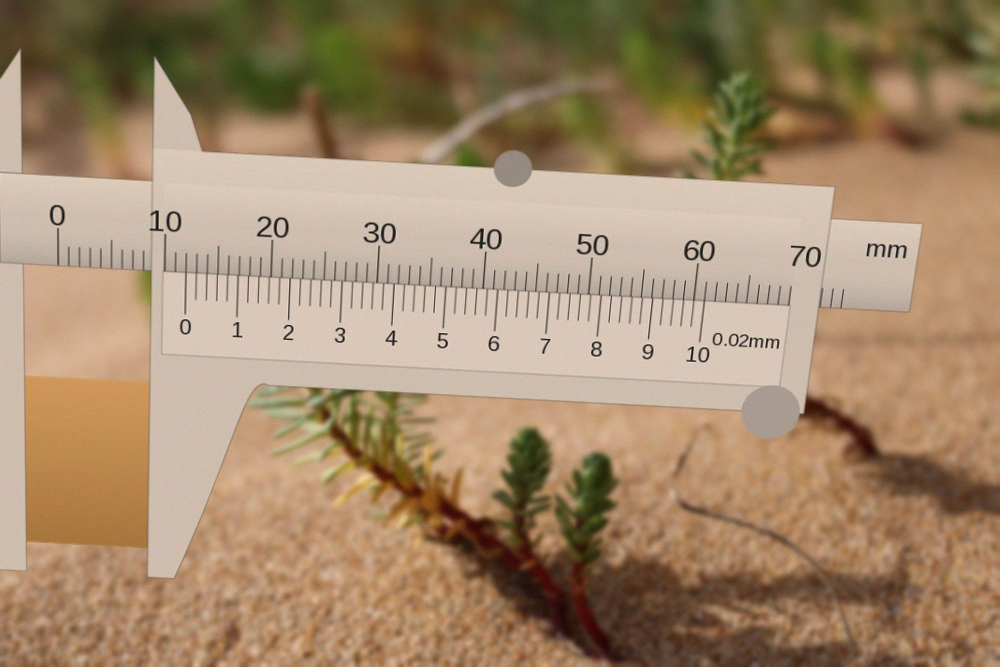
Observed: 12.0 mm
